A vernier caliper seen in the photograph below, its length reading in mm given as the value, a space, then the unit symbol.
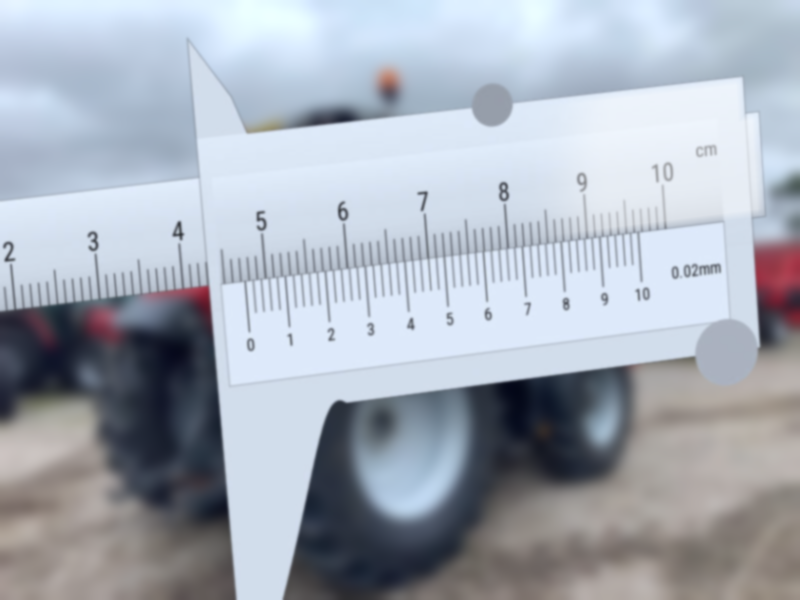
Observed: 47.5 mm
